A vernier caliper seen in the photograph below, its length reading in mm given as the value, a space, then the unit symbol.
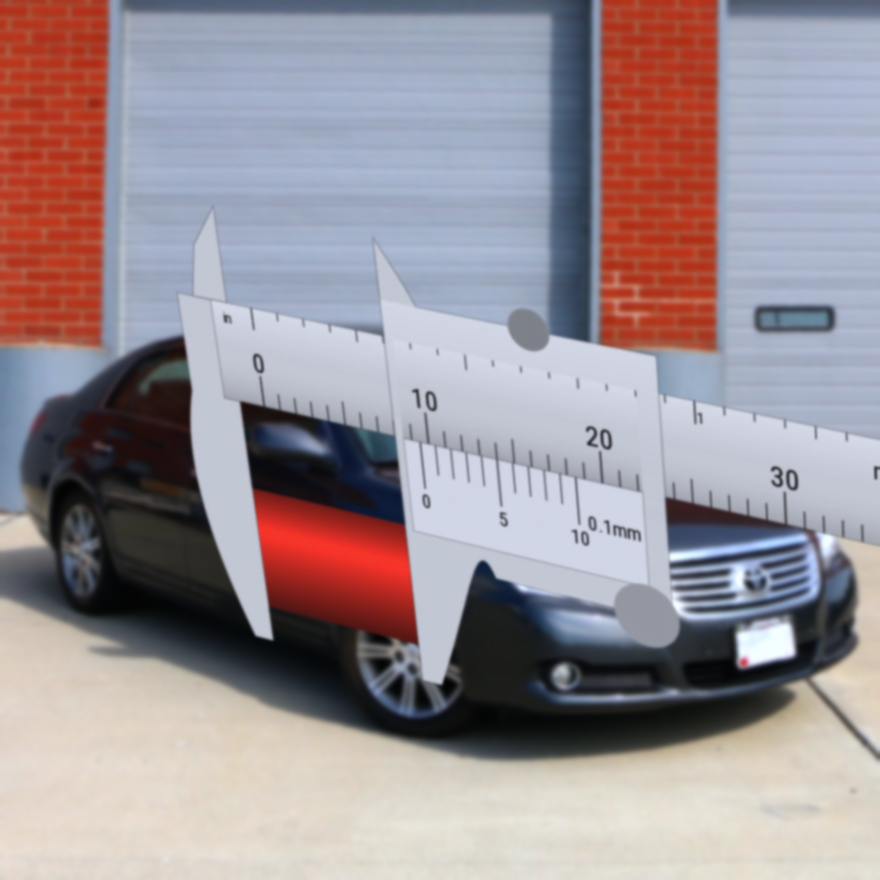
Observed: 9.5 mm
